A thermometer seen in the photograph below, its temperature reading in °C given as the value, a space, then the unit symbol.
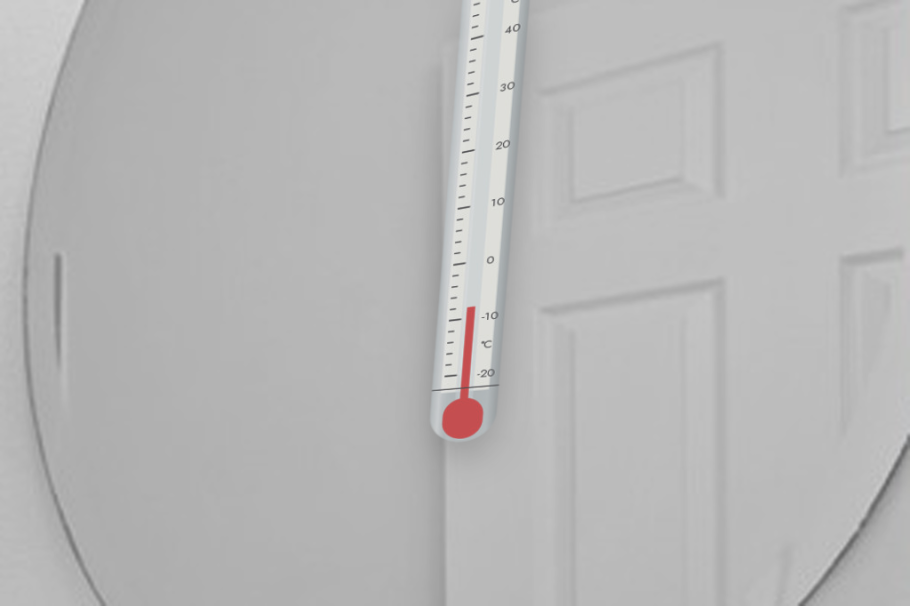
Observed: -8 °C
